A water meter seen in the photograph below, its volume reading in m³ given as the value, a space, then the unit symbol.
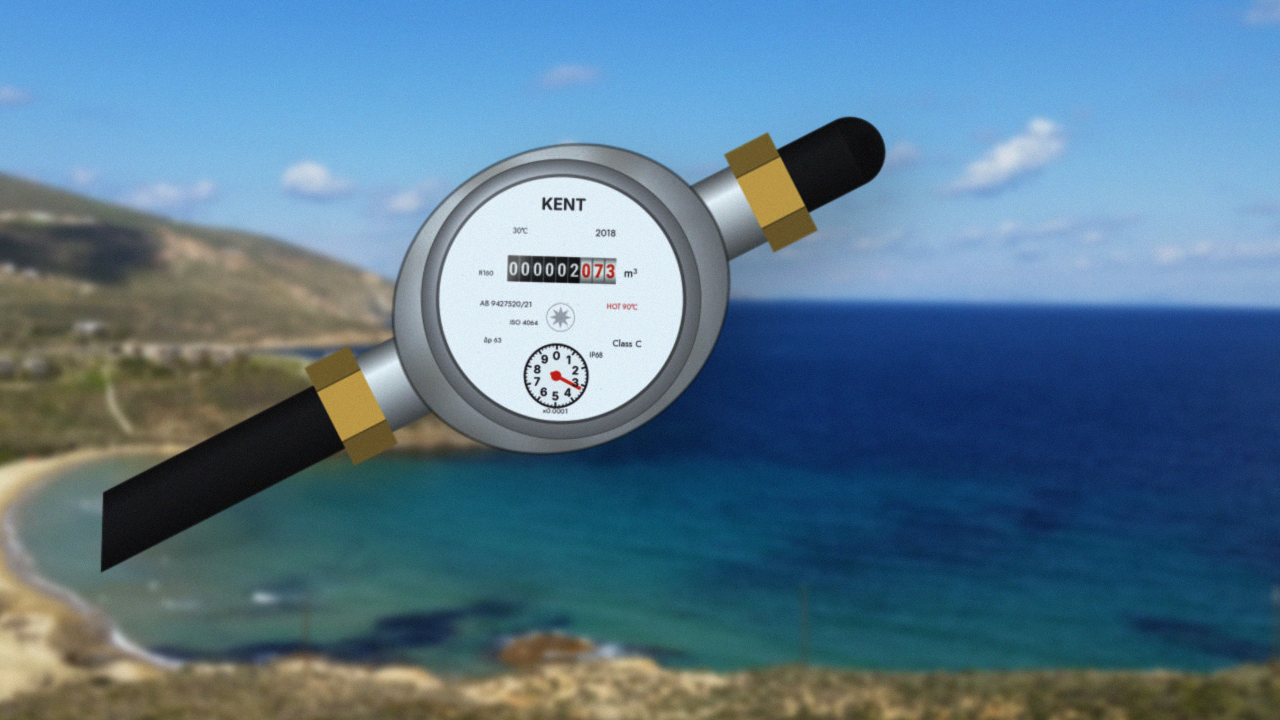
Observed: 2.0733 m³
